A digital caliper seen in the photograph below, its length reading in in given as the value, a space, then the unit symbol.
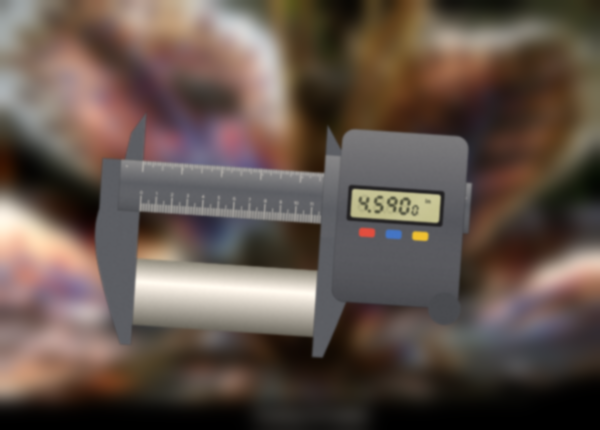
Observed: 4.5900 in
